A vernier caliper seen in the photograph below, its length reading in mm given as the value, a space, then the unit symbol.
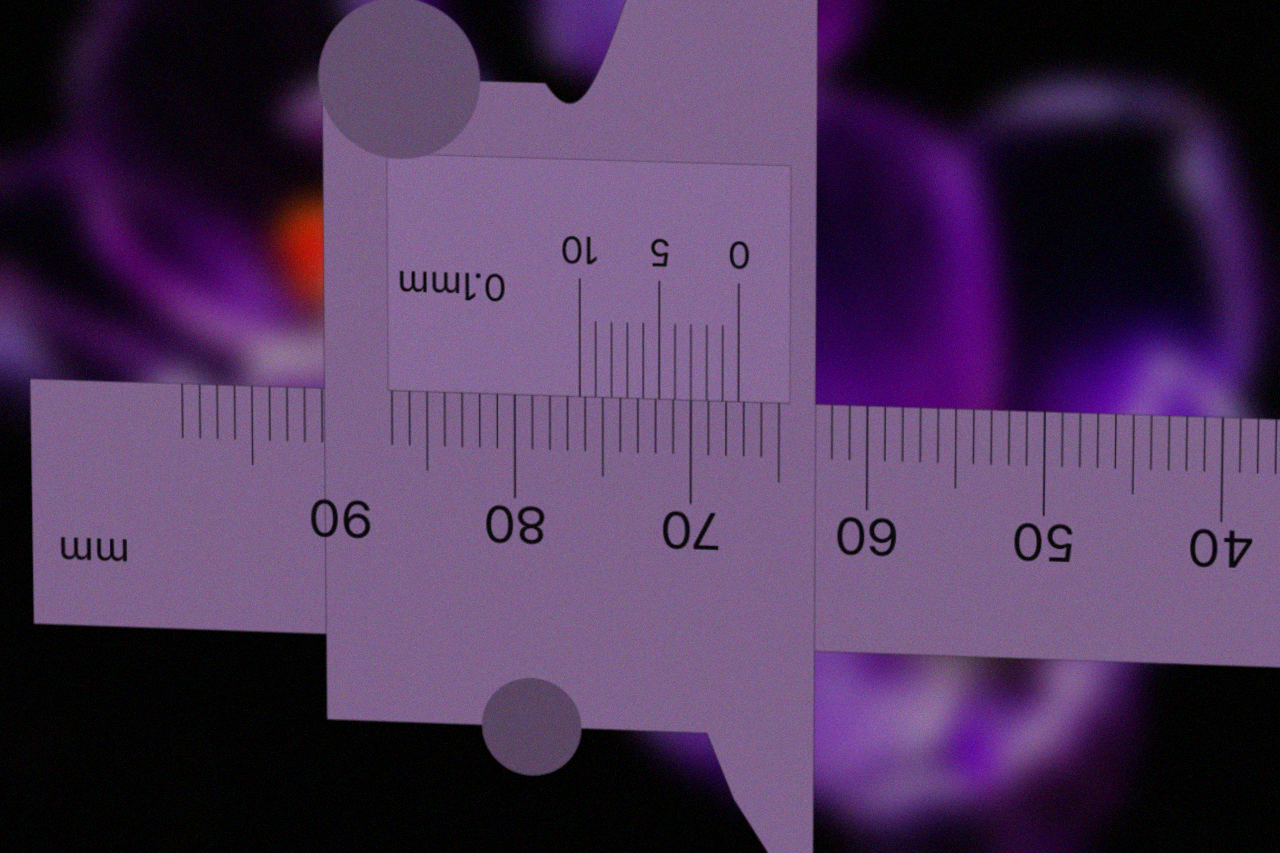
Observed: 67.3 mm
